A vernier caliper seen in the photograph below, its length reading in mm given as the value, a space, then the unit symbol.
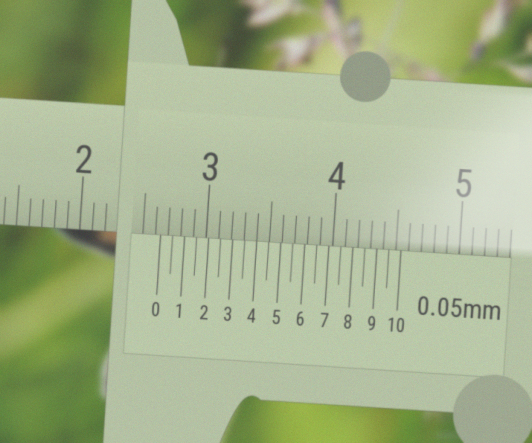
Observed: 26.4 mm
